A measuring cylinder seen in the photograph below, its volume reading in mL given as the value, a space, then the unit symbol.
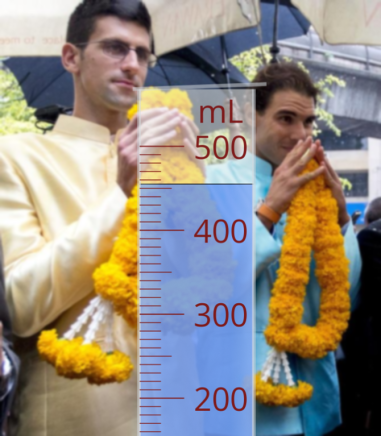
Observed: 455 mL
